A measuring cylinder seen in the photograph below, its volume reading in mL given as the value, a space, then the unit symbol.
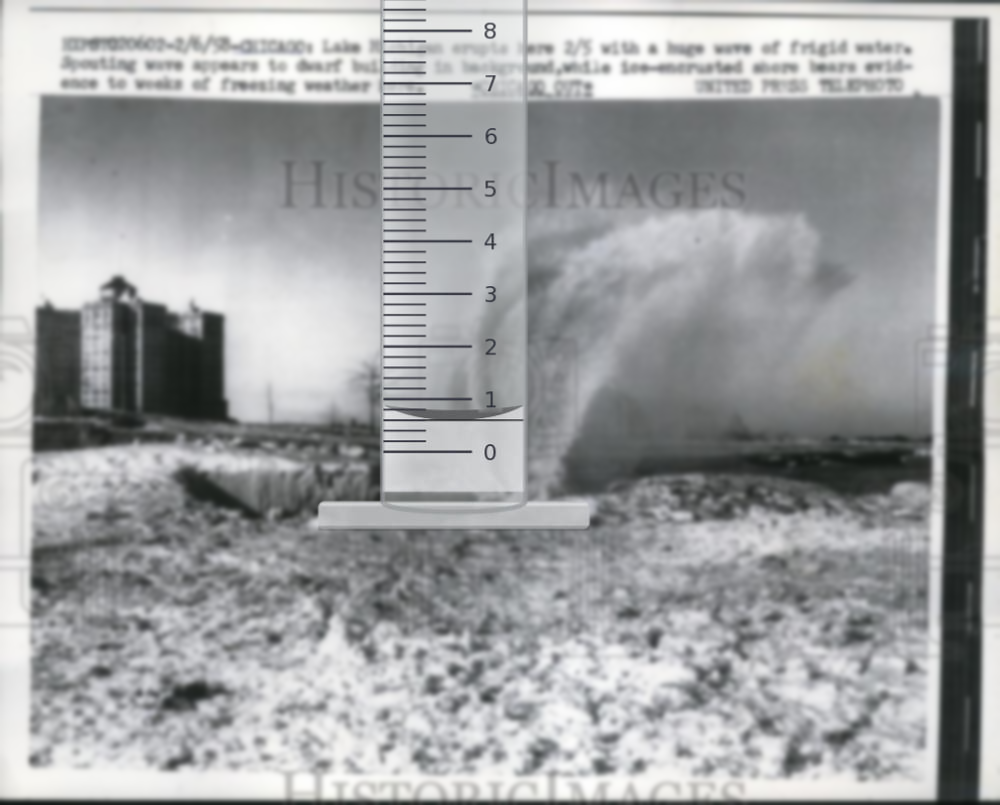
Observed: 0.6 mL
